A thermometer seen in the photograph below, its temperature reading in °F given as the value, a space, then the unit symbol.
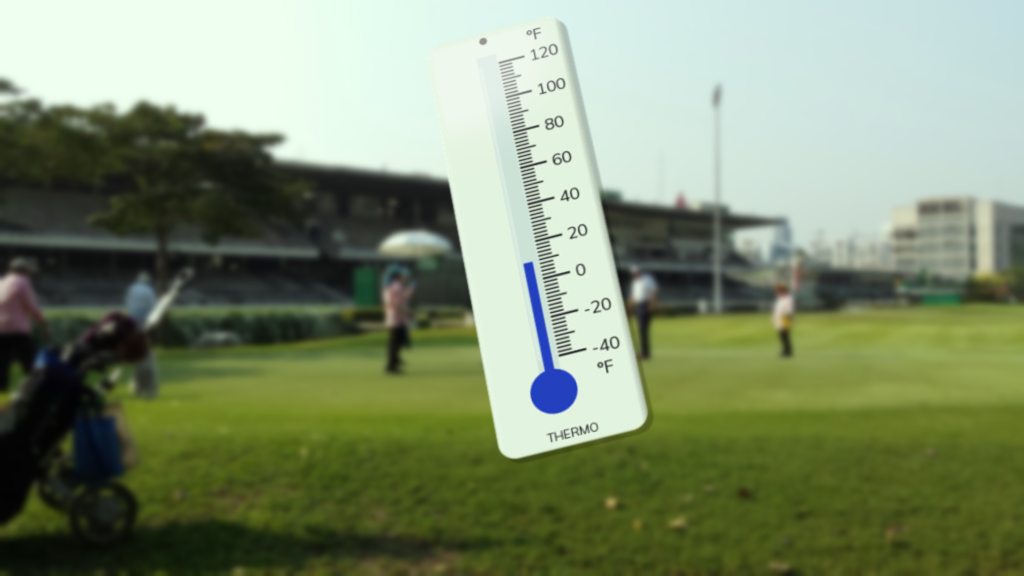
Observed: 10 °F
